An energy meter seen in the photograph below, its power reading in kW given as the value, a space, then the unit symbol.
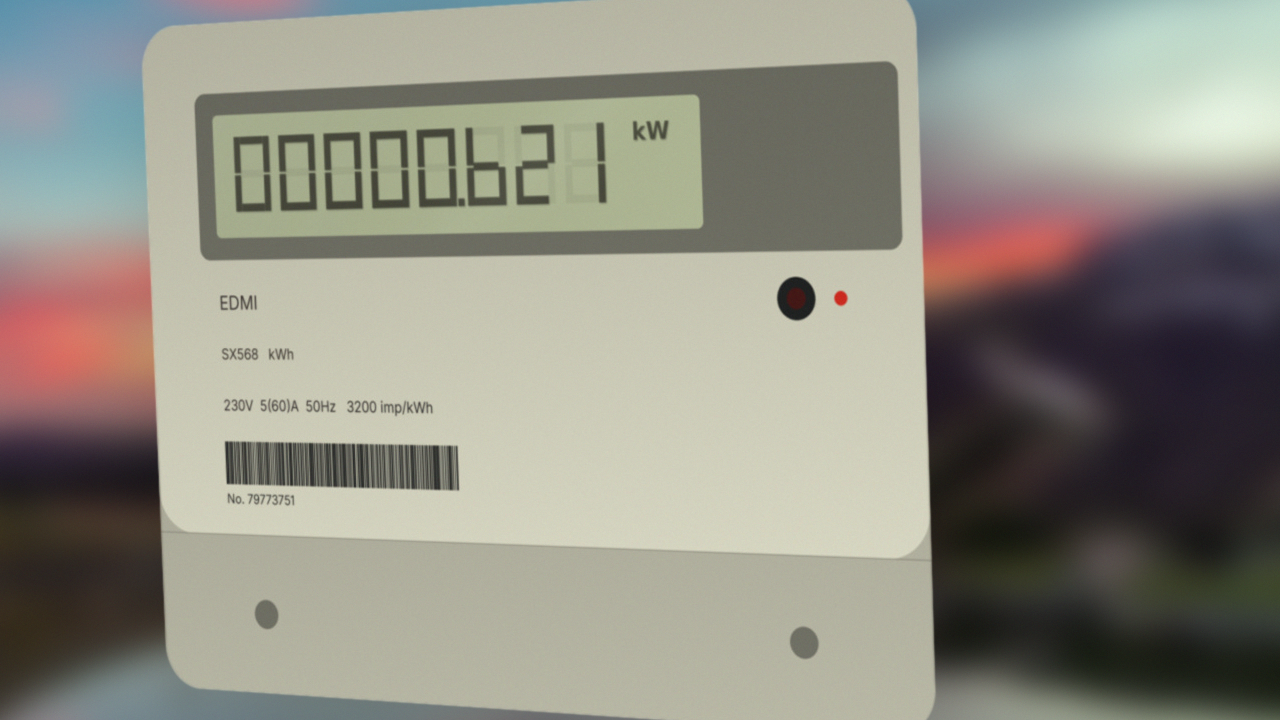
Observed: 0.621 kW
